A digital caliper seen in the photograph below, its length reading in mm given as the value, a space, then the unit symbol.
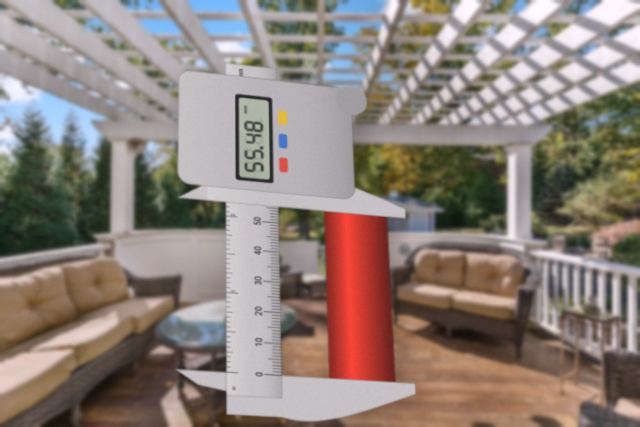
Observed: 55.48 mm
